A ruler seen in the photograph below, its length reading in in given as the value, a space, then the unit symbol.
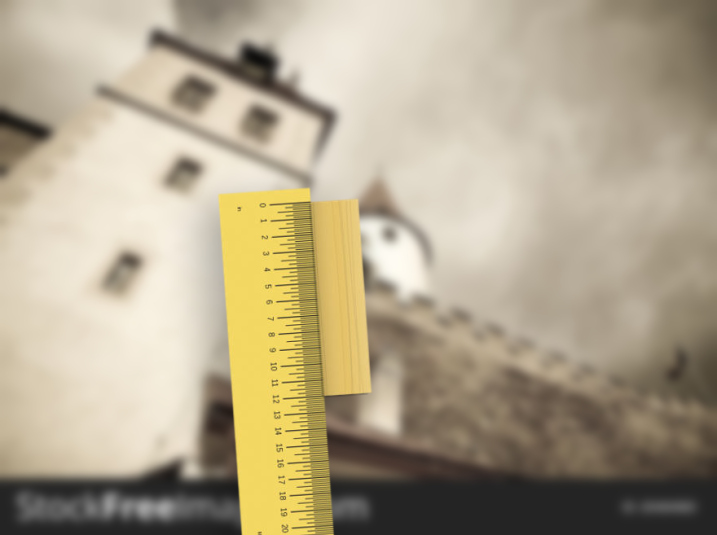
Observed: 12 in
